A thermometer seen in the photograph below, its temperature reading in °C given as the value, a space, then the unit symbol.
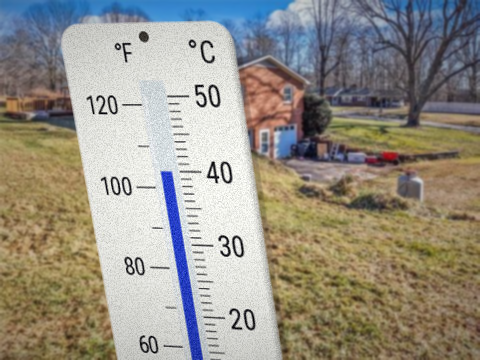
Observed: 40 °C
